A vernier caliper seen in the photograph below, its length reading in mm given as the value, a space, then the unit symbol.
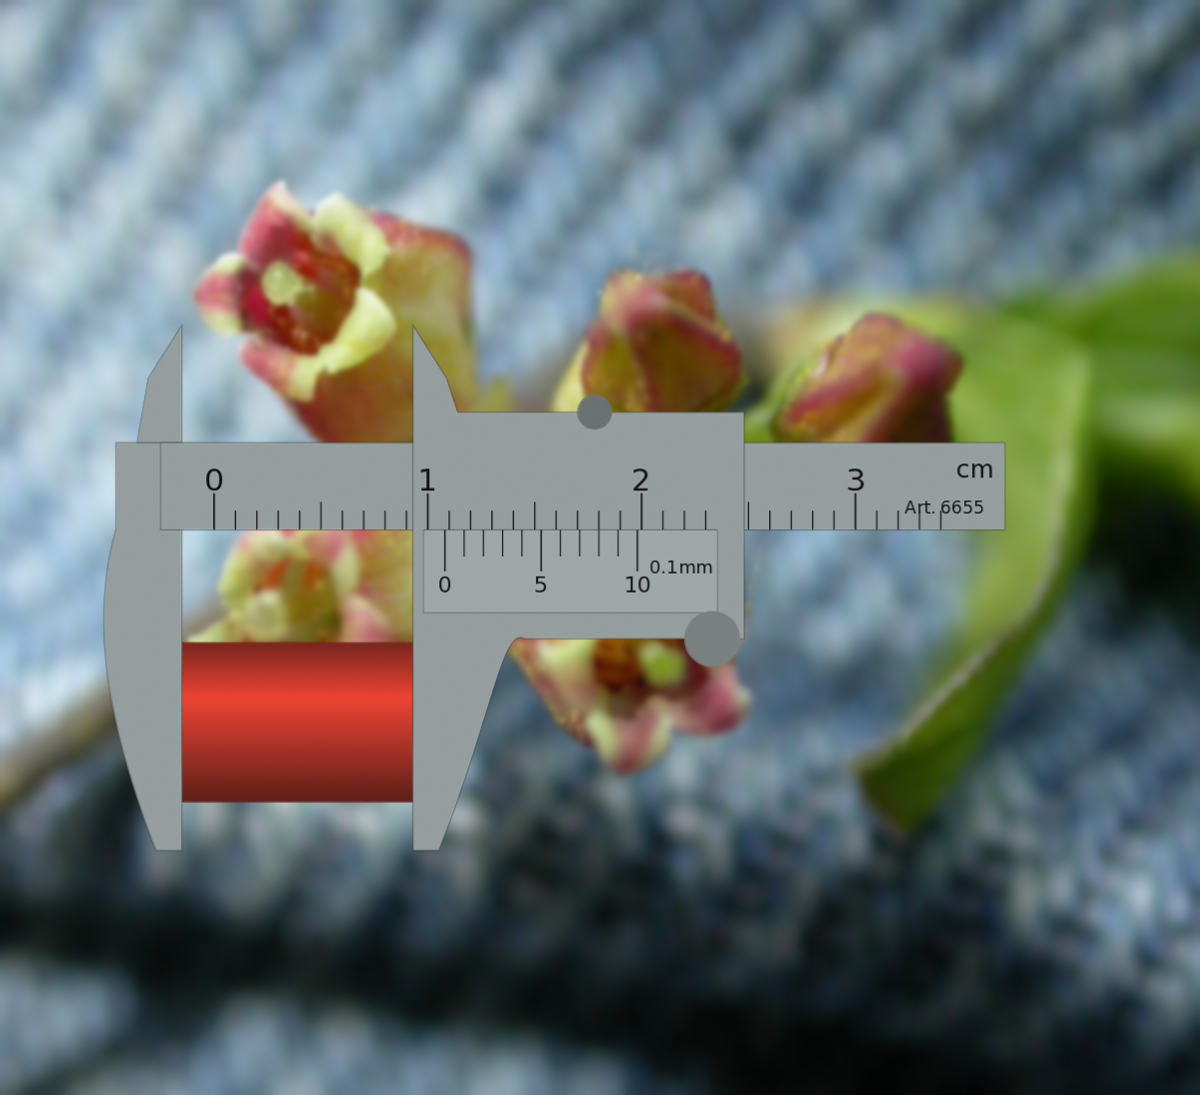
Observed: 10.8 mm
